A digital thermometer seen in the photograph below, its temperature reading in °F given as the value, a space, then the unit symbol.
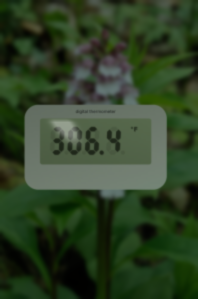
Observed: 306.4 °F
